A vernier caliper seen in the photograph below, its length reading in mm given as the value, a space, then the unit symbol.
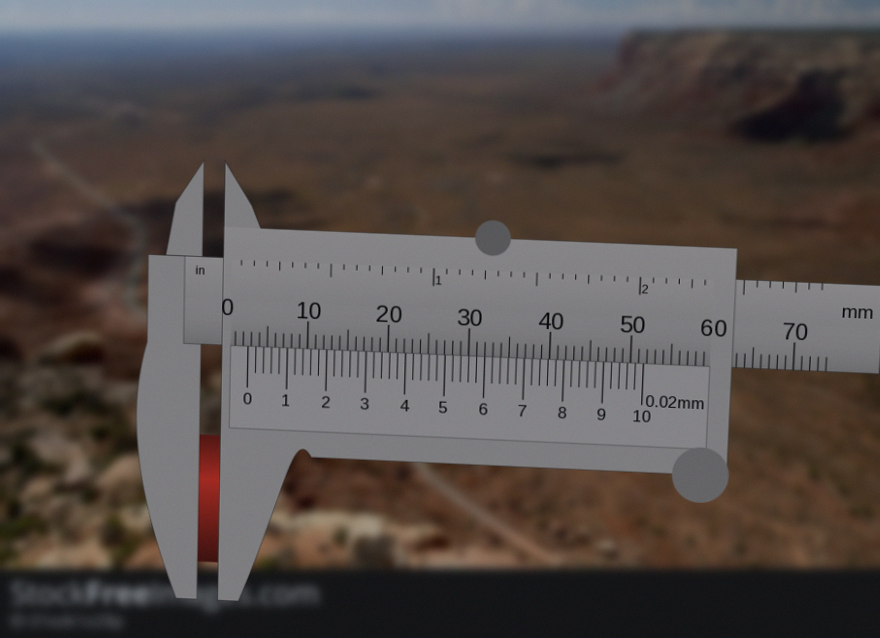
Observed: 2.6 mm
